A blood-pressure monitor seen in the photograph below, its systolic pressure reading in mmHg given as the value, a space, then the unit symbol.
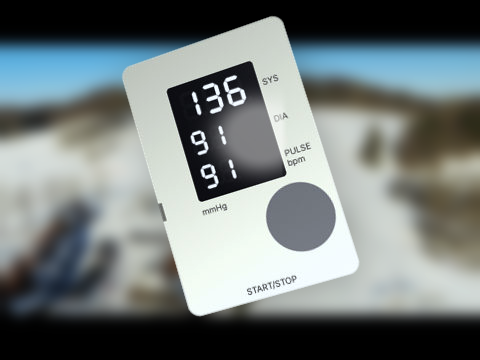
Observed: 136 mmHg
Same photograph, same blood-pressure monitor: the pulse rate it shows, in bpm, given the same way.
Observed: 91 bpm
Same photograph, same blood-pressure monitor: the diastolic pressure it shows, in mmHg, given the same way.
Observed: 91 mmHg
